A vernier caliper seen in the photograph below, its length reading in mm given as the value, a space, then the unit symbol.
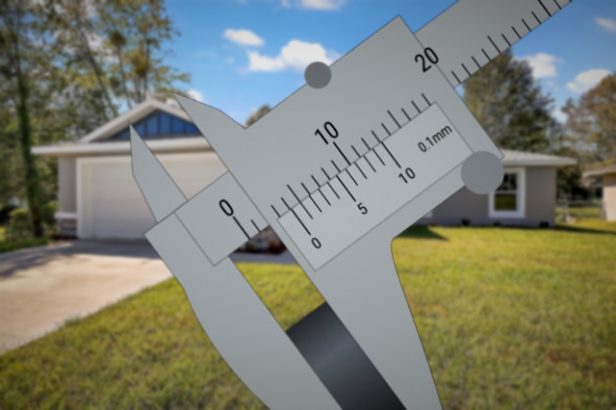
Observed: 4.1 mm
